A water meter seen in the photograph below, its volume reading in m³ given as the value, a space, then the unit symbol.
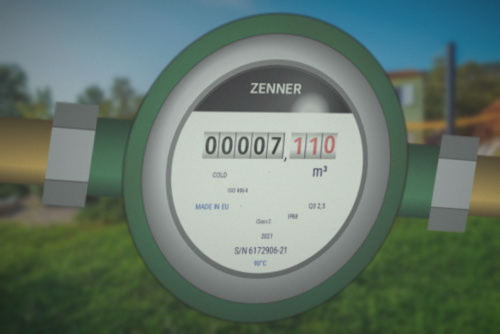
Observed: 7.110 m³
